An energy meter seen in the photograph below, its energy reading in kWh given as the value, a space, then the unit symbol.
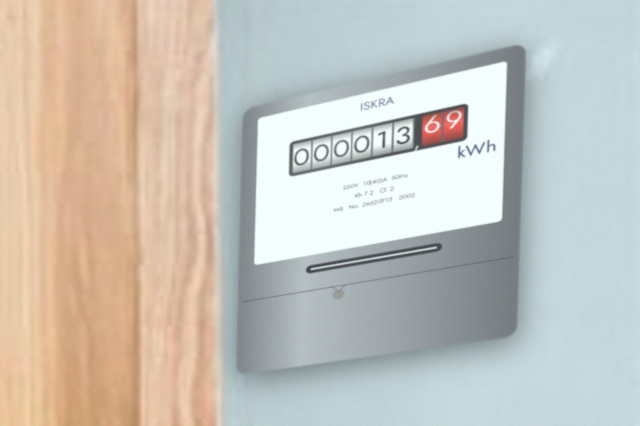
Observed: 13.69 kWh
